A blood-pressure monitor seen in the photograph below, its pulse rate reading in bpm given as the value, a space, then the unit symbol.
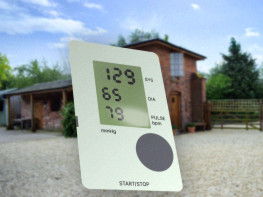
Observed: 79 bpm
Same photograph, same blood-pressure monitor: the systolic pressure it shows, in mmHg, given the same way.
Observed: 129 mmHg
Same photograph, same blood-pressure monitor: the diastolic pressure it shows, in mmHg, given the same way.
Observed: 65 mmHg
